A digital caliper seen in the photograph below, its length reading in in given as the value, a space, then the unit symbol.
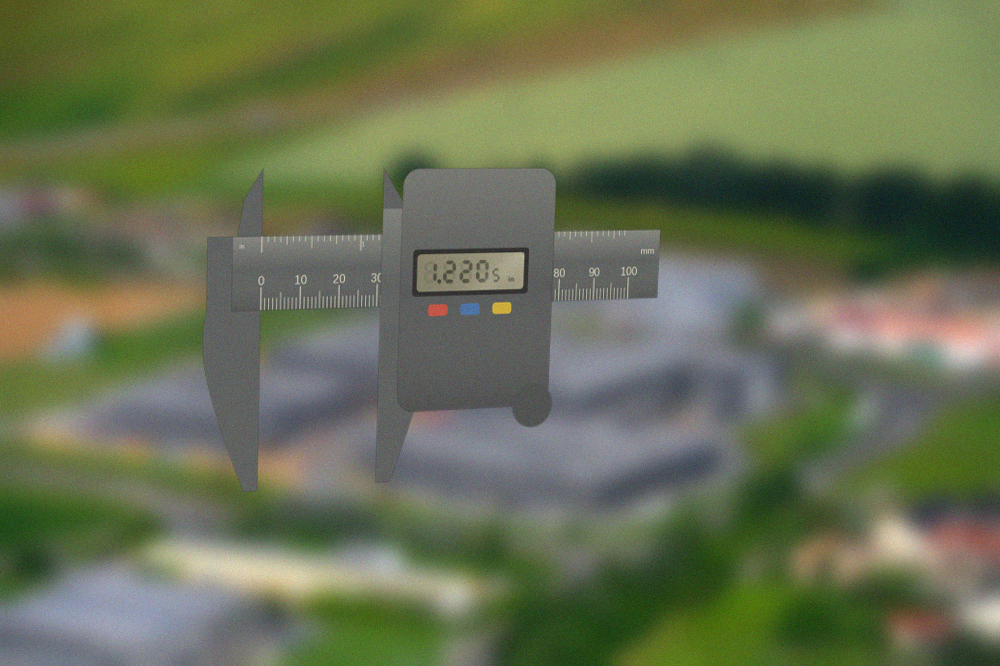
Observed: 1.2205 in
